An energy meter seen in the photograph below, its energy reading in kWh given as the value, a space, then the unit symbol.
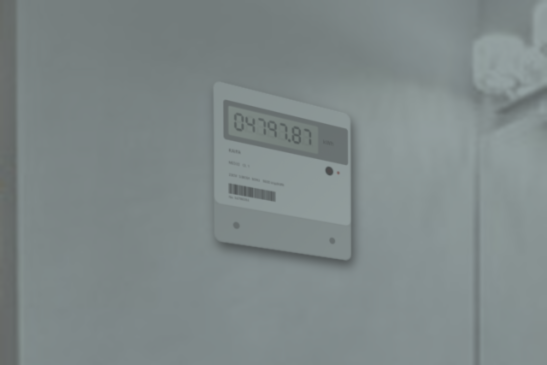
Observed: 4797.87 kWh
